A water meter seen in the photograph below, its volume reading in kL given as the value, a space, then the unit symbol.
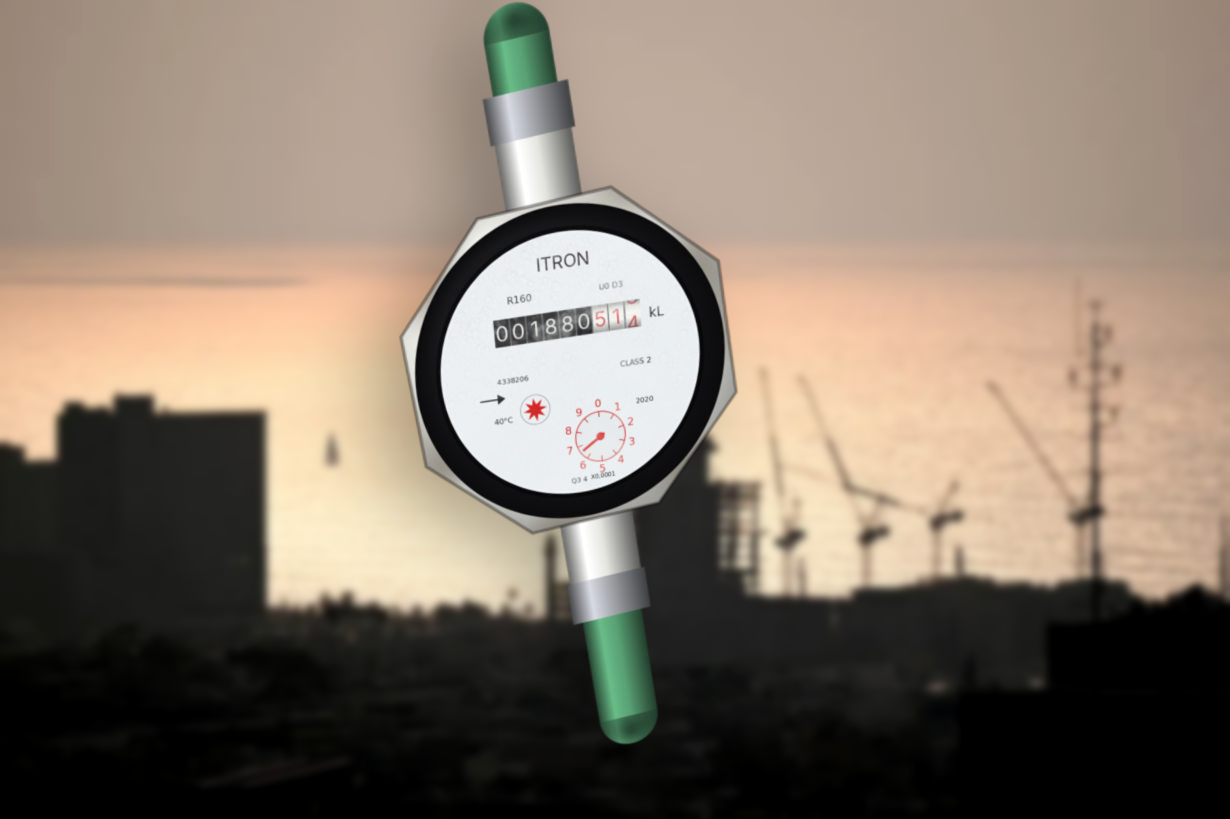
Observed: 1880.5136 kL
